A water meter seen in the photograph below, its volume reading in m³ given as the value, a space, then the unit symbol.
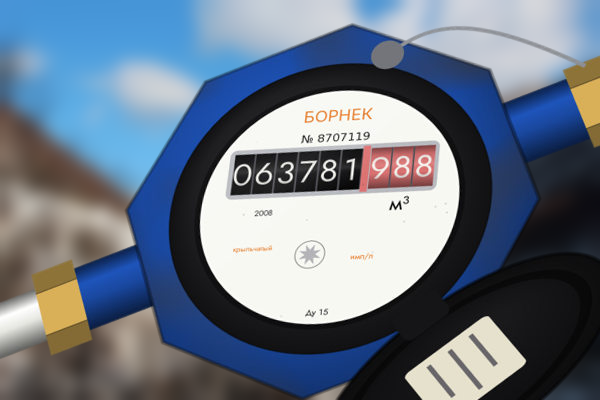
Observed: 63781.988 m³
